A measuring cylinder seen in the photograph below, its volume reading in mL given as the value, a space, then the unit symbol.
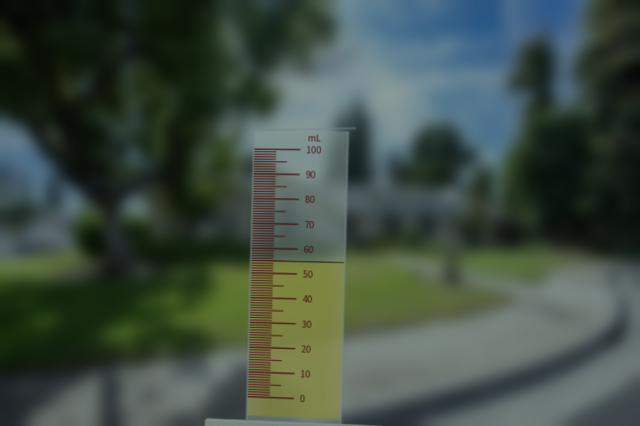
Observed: 55 mL
